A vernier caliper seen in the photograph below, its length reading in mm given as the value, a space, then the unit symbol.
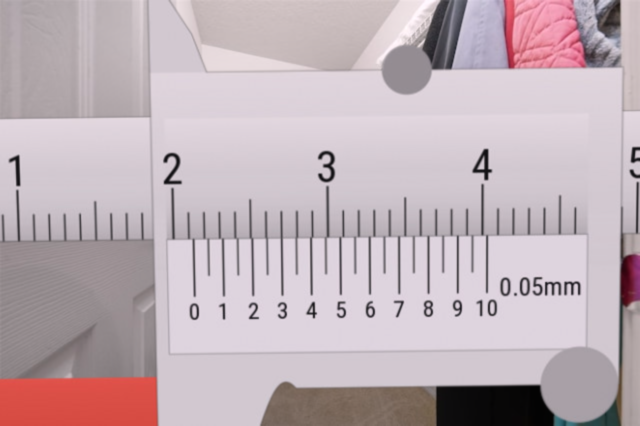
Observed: 21.3 mm
